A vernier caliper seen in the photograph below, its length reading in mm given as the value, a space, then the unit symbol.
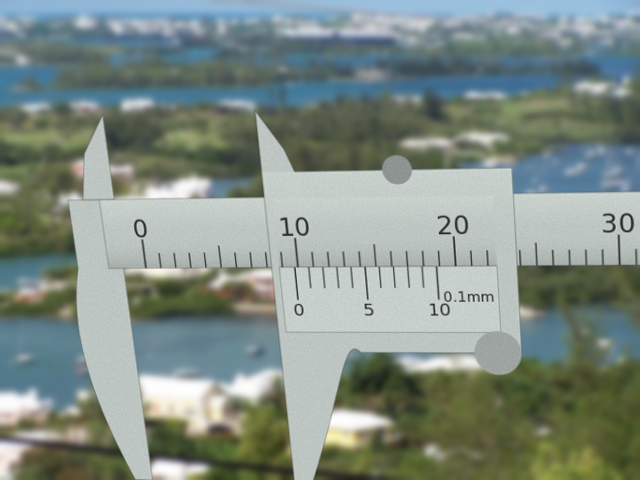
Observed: 9.8 mm
